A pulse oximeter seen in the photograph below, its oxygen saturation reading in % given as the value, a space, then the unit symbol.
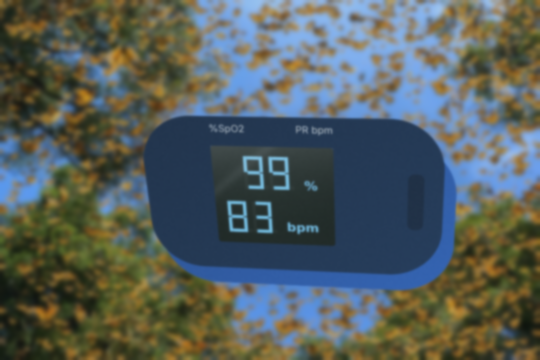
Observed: 99 %
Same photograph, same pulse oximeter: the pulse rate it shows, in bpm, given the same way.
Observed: 83 bpm
